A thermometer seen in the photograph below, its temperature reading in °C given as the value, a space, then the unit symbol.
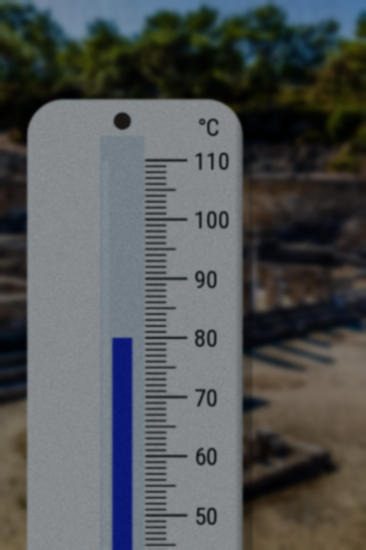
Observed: 80 °C
